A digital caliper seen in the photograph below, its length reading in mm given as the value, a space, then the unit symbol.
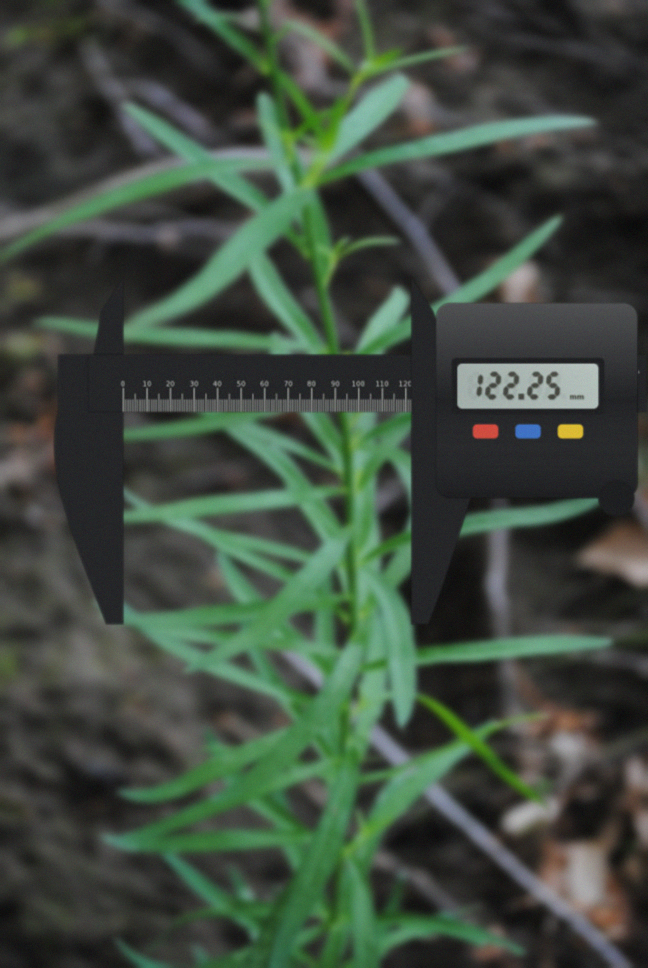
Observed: 122.25 mm
